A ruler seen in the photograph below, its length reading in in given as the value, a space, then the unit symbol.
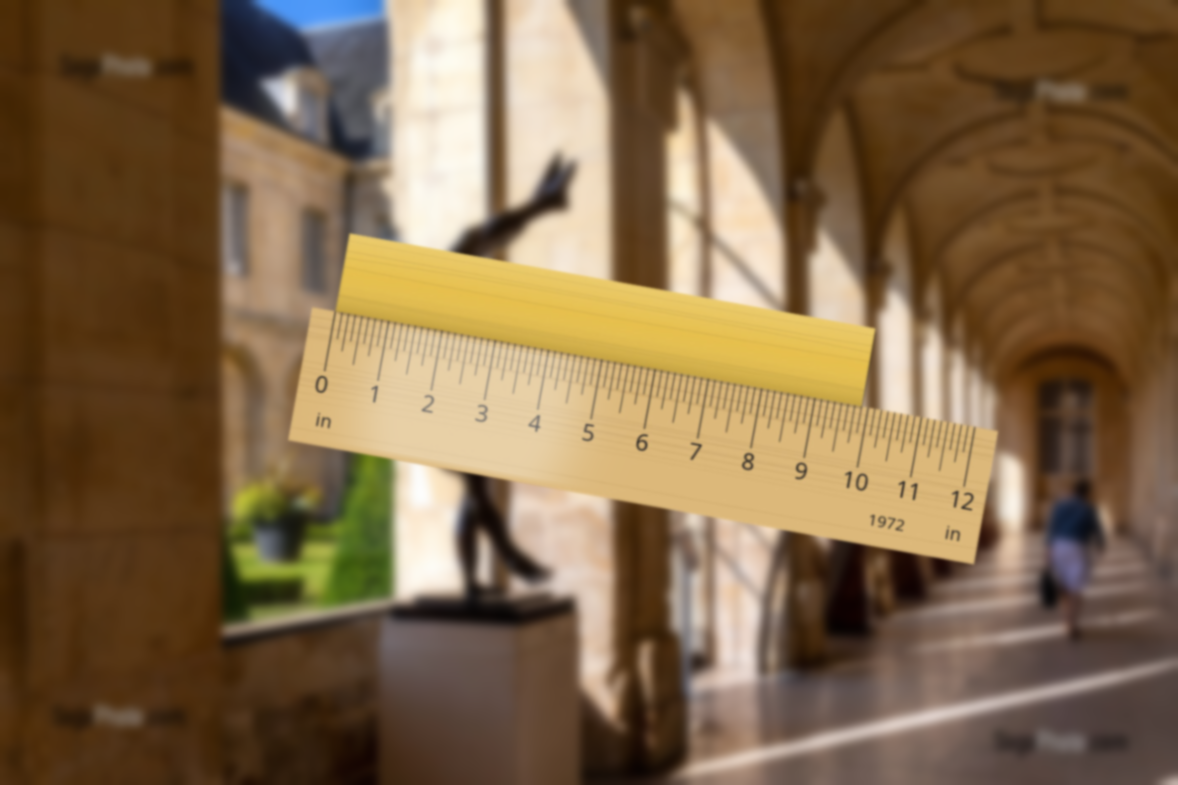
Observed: 9.875 in
